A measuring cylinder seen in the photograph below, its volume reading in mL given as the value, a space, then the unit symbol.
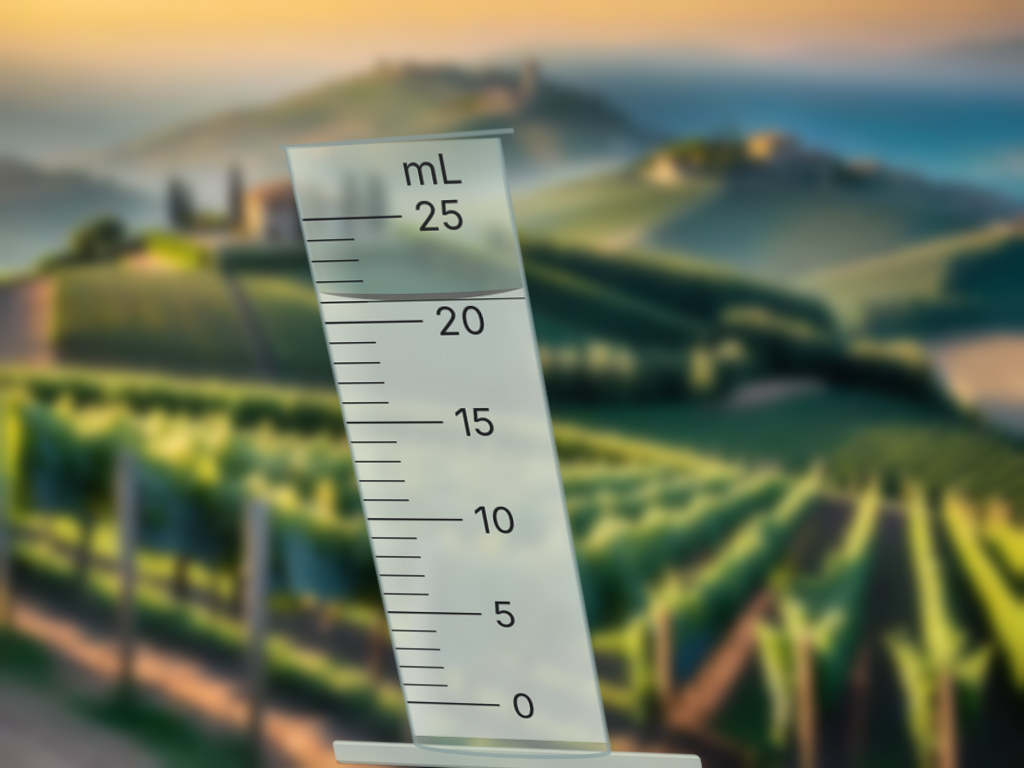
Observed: 21 mL
